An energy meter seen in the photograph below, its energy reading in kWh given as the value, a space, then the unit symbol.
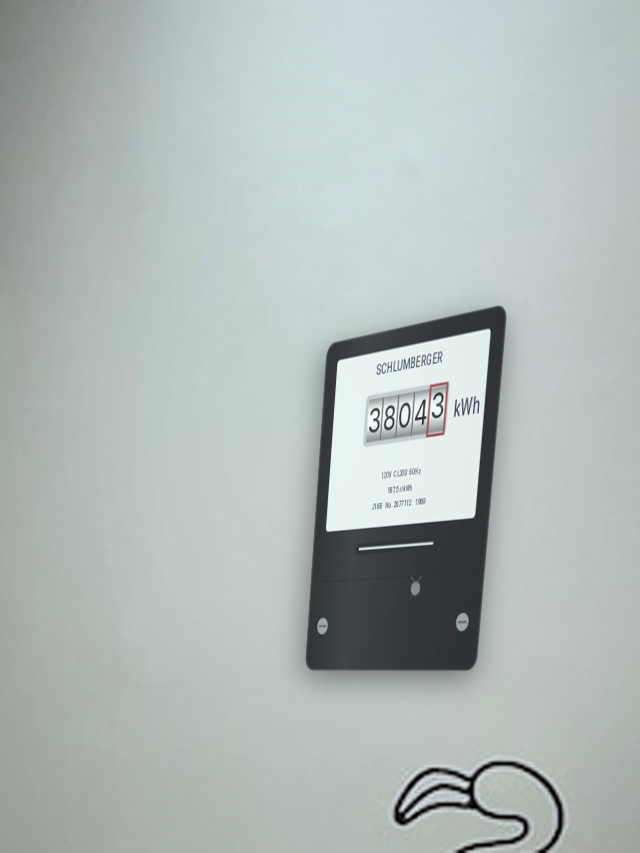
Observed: 3804.3 kWh
